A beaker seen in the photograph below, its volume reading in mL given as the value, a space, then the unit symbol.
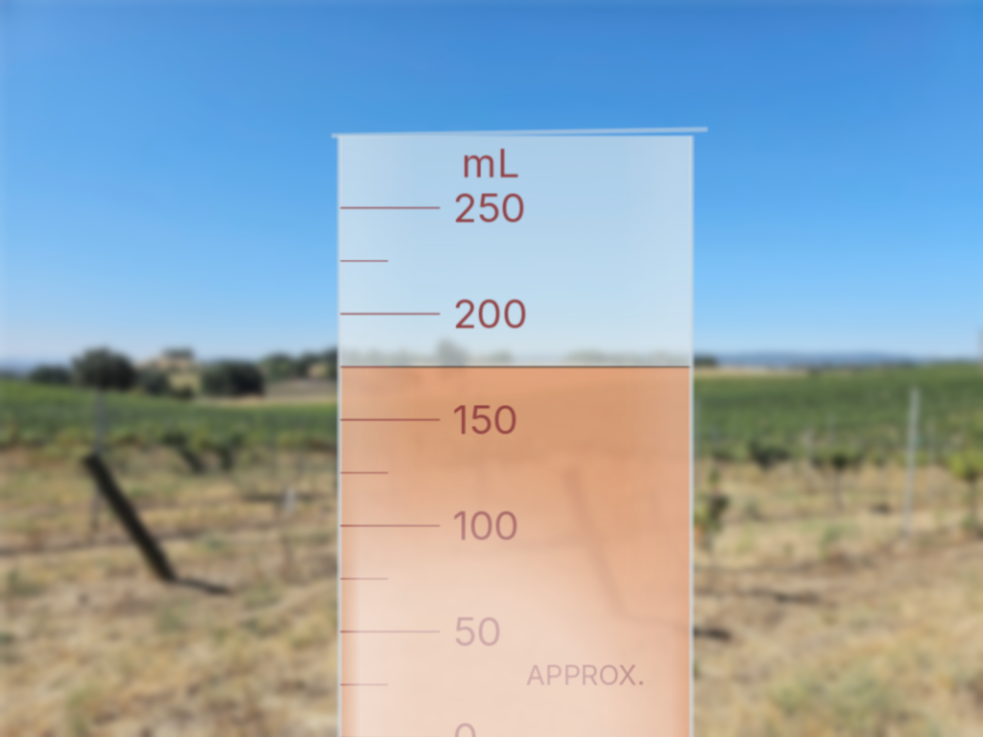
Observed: 175 mL
